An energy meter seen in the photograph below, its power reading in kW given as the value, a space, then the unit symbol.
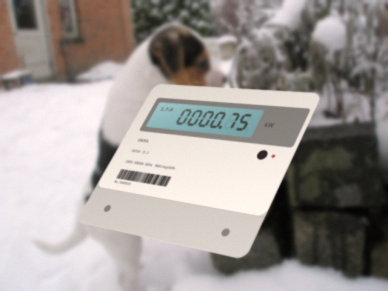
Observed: 0.75 kW
